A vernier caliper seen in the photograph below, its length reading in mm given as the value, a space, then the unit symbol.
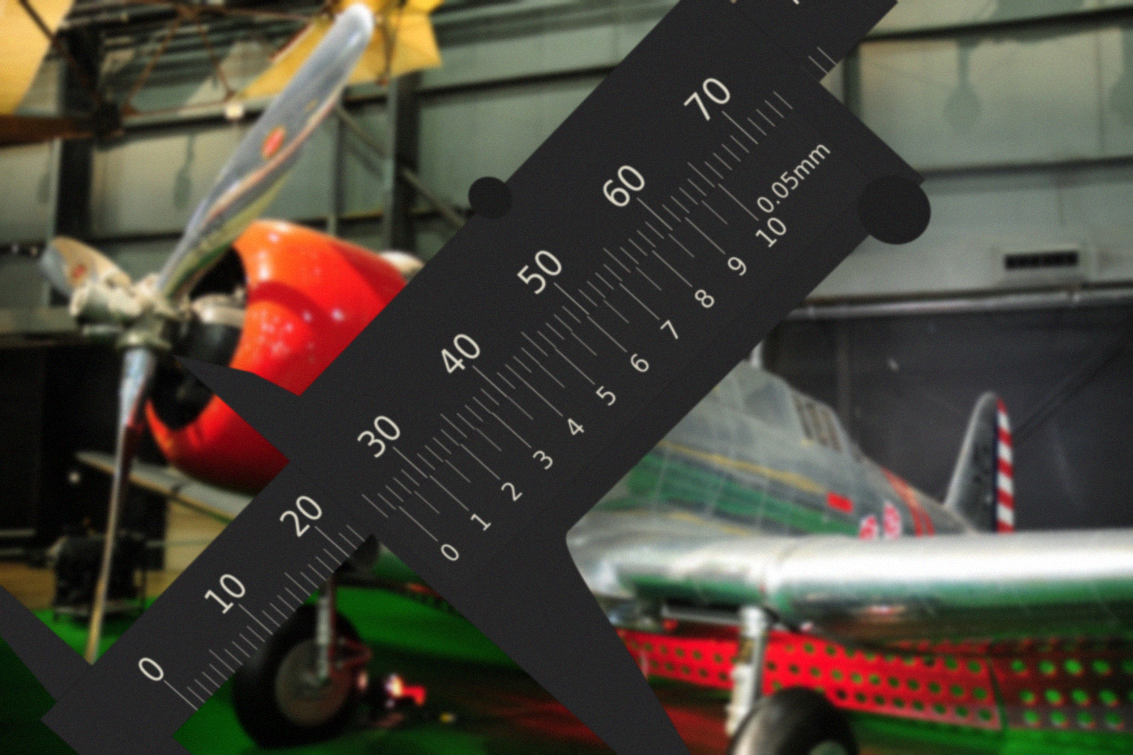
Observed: 26.4 mm
